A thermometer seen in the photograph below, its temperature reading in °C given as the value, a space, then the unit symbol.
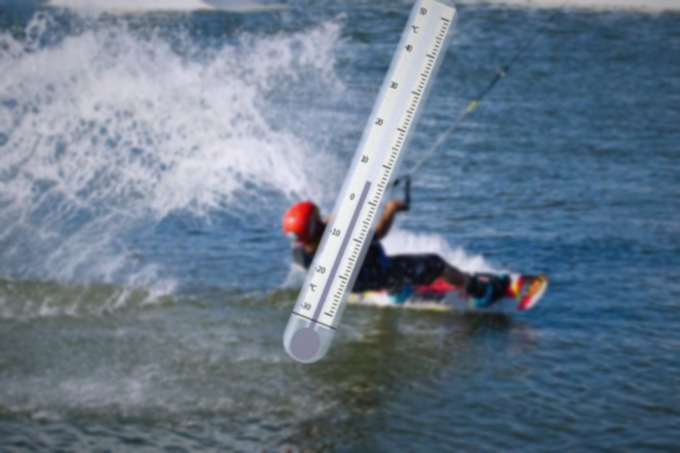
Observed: 5 °C
